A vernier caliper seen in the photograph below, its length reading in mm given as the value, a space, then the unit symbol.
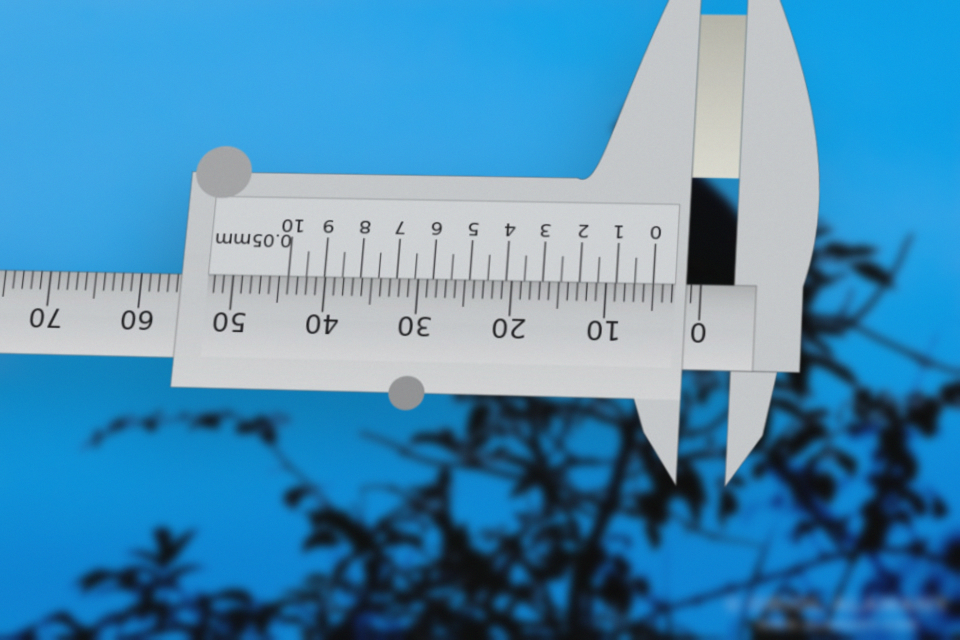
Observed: 5.0 mm
